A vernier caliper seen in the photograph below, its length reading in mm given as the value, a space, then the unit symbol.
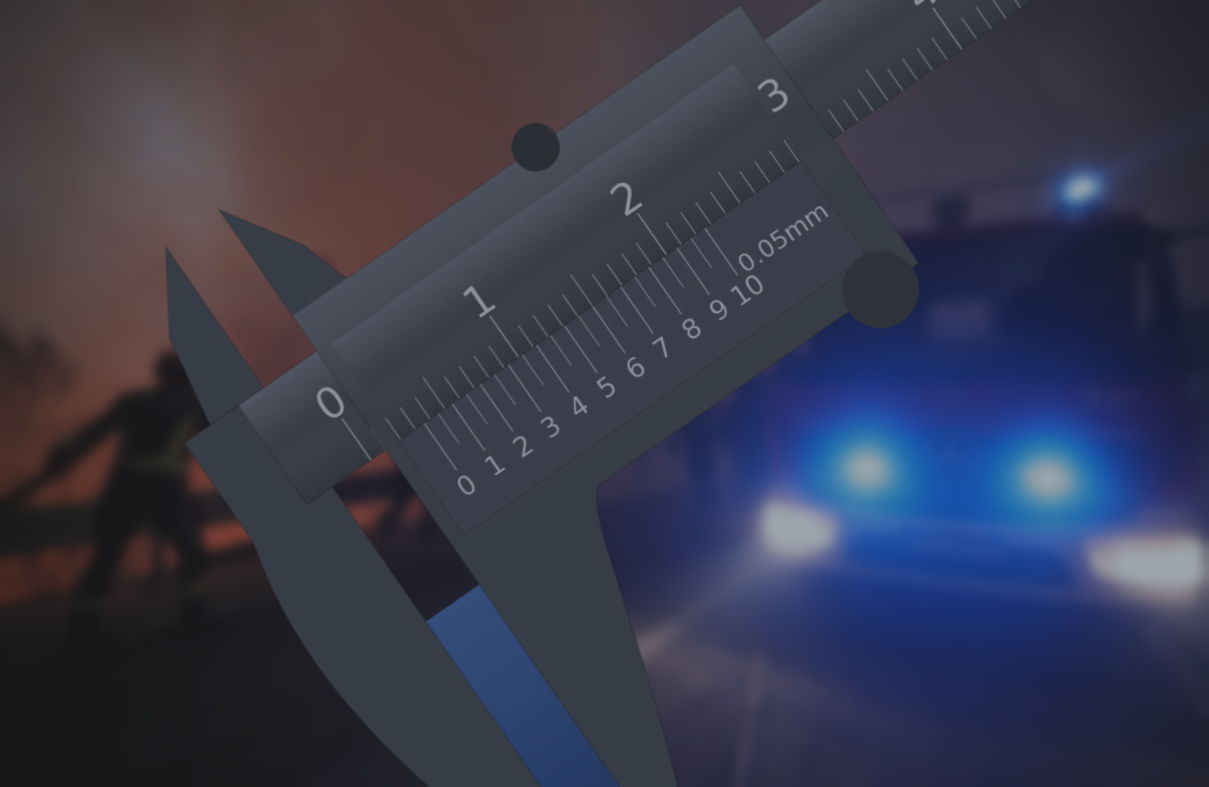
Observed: 3.6 mm
